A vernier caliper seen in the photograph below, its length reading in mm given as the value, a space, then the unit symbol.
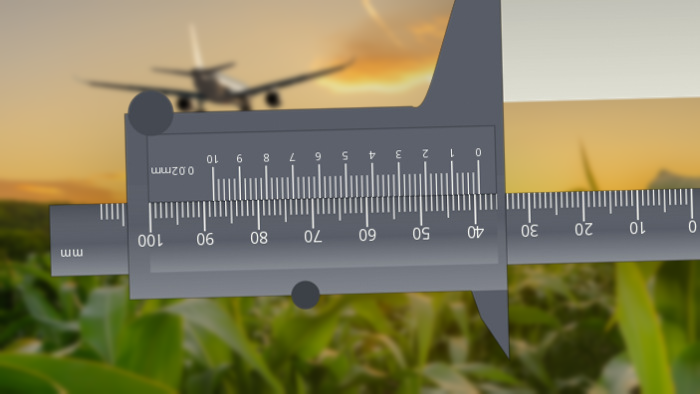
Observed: 39.2 mm
